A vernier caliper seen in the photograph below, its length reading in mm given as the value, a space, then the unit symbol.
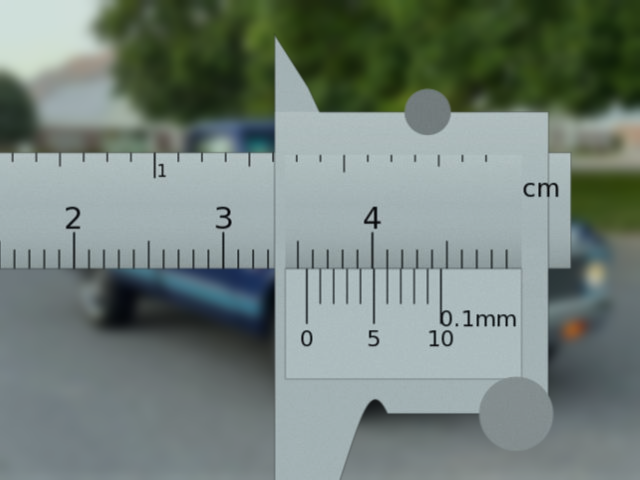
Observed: 35.6 mm
